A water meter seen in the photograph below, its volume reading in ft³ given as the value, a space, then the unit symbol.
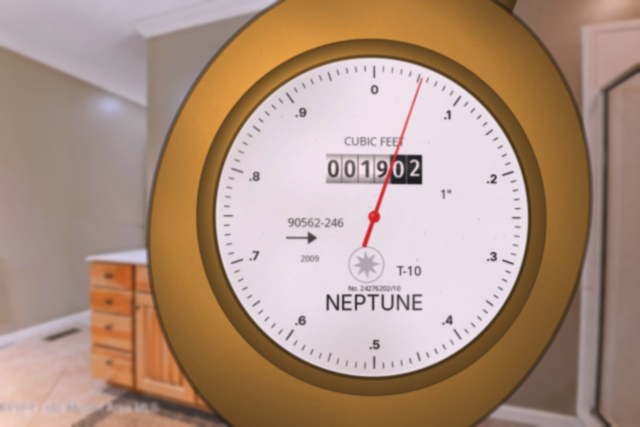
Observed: 1902.05 ft³
